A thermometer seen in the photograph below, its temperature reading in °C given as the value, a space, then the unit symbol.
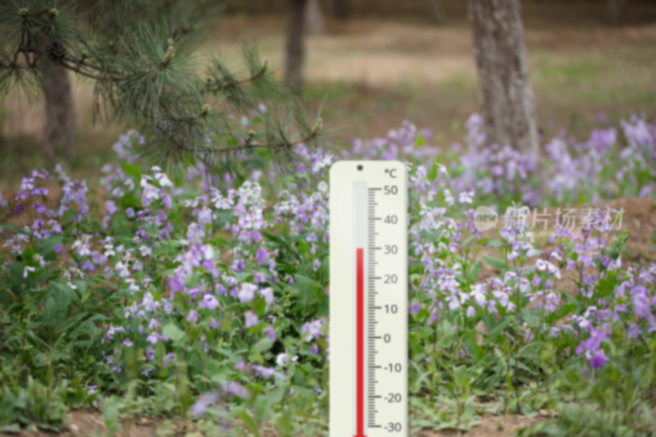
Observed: 30 °C
